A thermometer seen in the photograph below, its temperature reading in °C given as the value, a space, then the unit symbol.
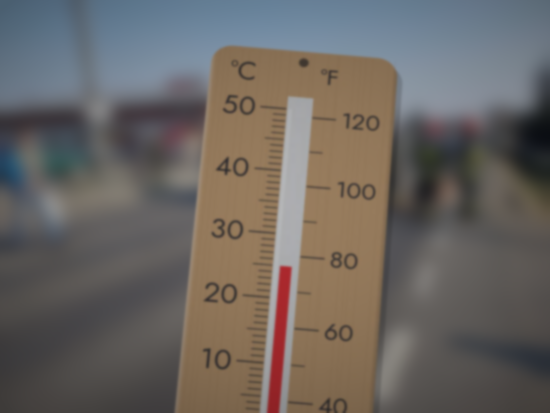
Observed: 25 °C
